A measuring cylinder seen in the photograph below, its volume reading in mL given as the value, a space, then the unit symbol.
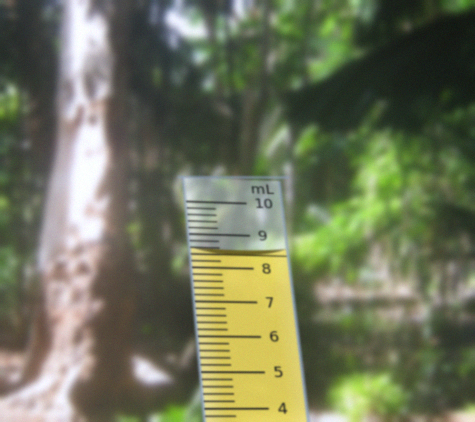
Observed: 8.4 mL
